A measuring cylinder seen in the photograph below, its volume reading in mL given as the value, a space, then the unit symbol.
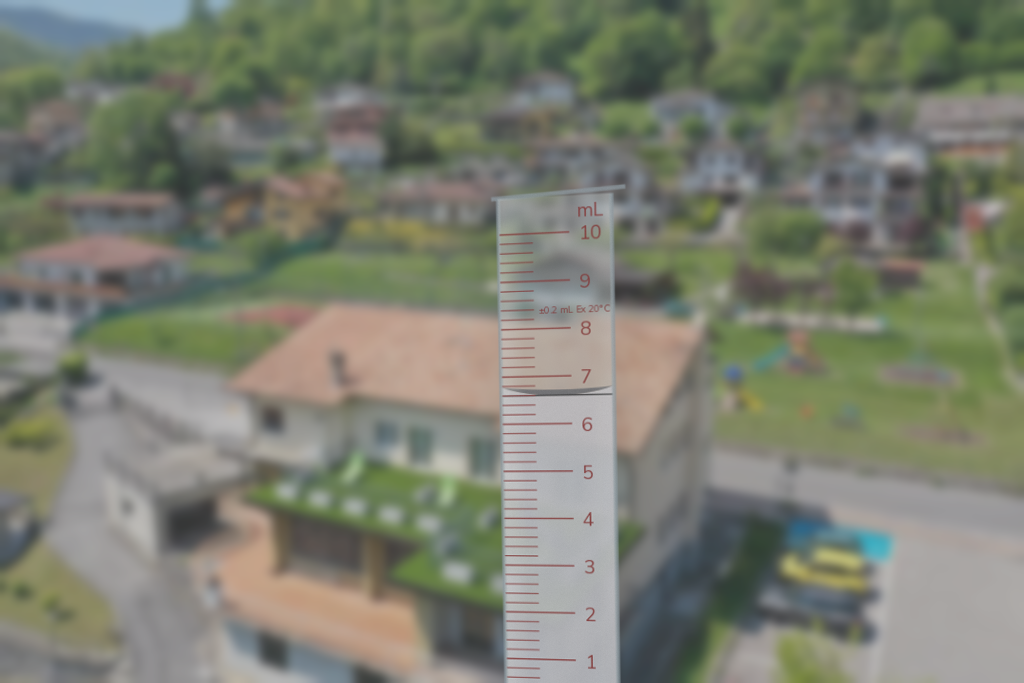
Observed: 6.6 mL
